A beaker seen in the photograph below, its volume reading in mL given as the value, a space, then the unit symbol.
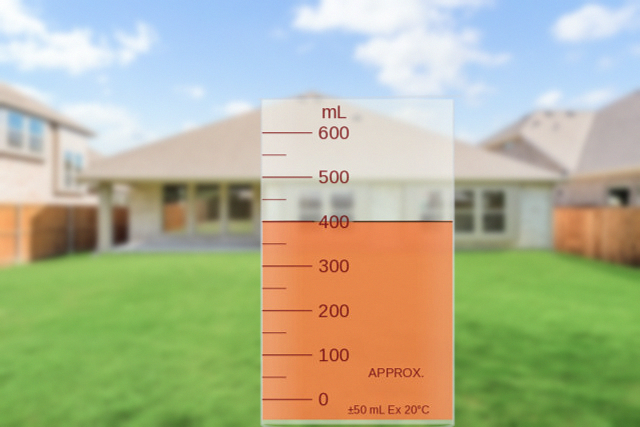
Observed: 400 mL
